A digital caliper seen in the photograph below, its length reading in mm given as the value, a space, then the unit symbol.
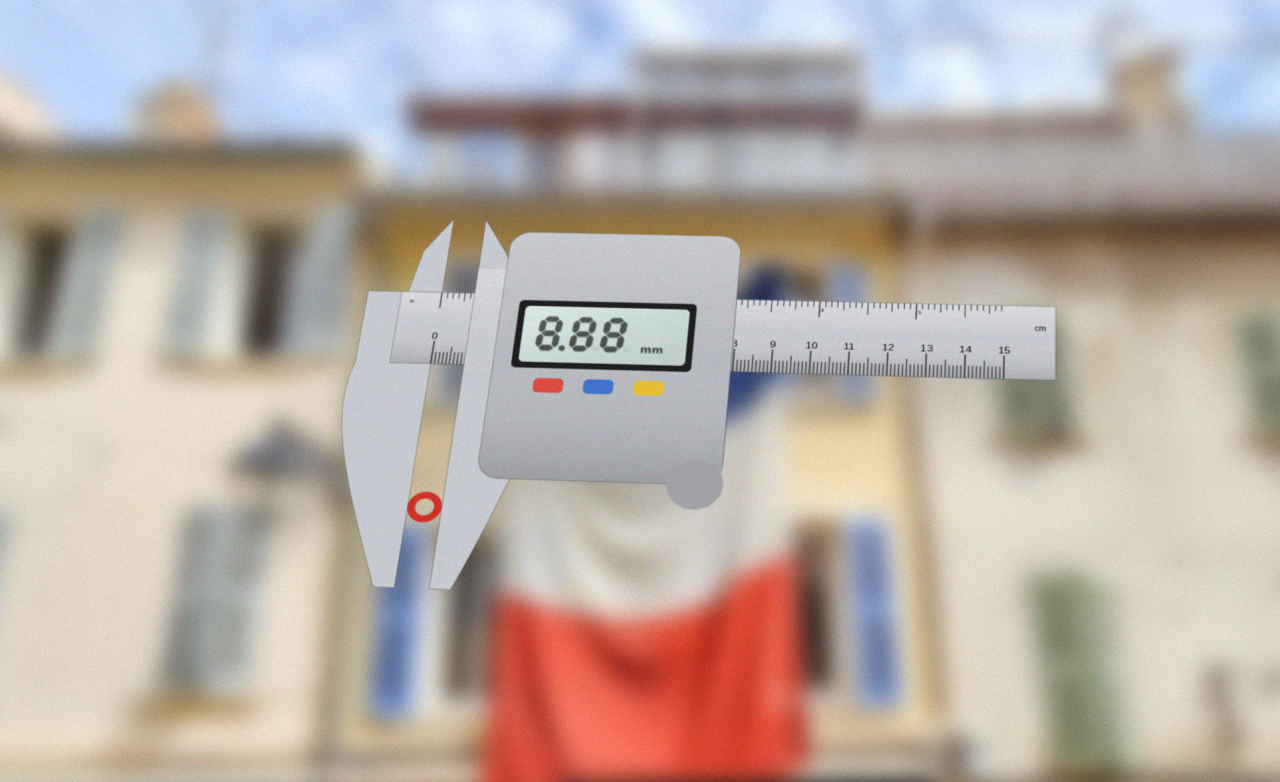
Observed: 8.88 mm
